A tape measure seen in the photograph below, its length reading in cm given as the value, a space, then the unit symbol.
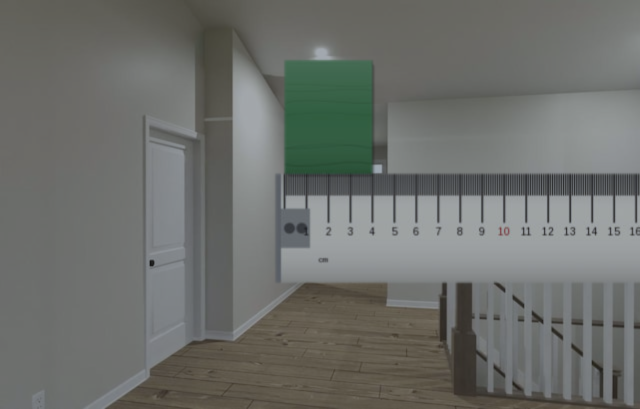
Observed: 4 cm
